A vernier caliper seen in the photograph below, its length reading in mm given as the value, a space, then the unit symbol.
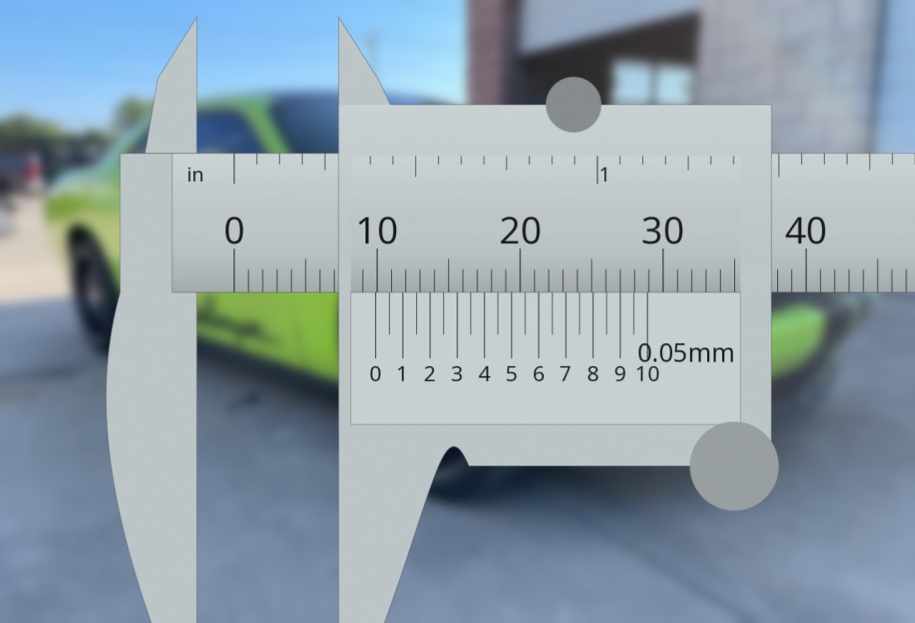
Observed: 9.9 mm
